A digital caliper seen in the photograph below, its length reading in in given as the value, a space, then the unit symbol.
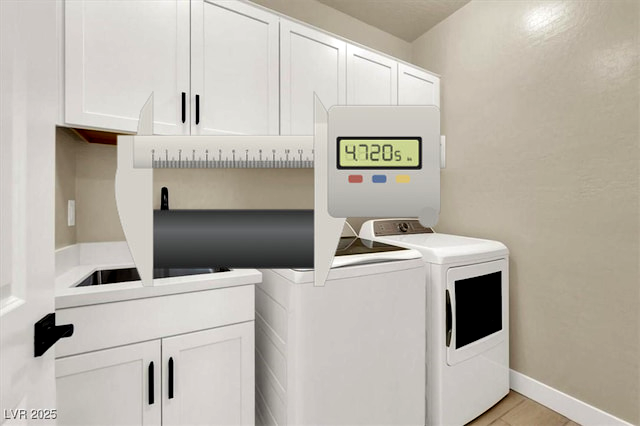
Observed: 4.7205 in
